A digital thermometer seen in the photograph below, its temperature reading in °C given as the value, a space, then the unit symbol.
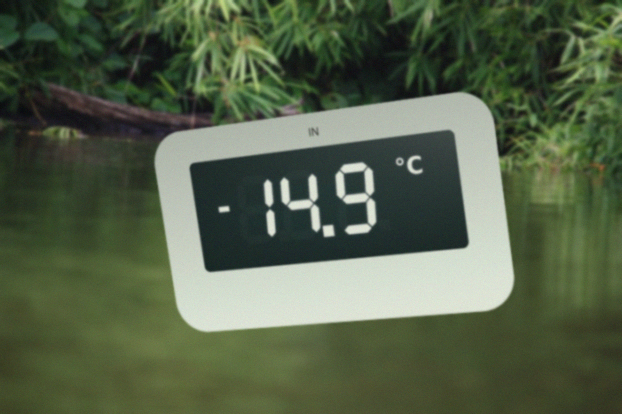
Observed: -14.9 °C
